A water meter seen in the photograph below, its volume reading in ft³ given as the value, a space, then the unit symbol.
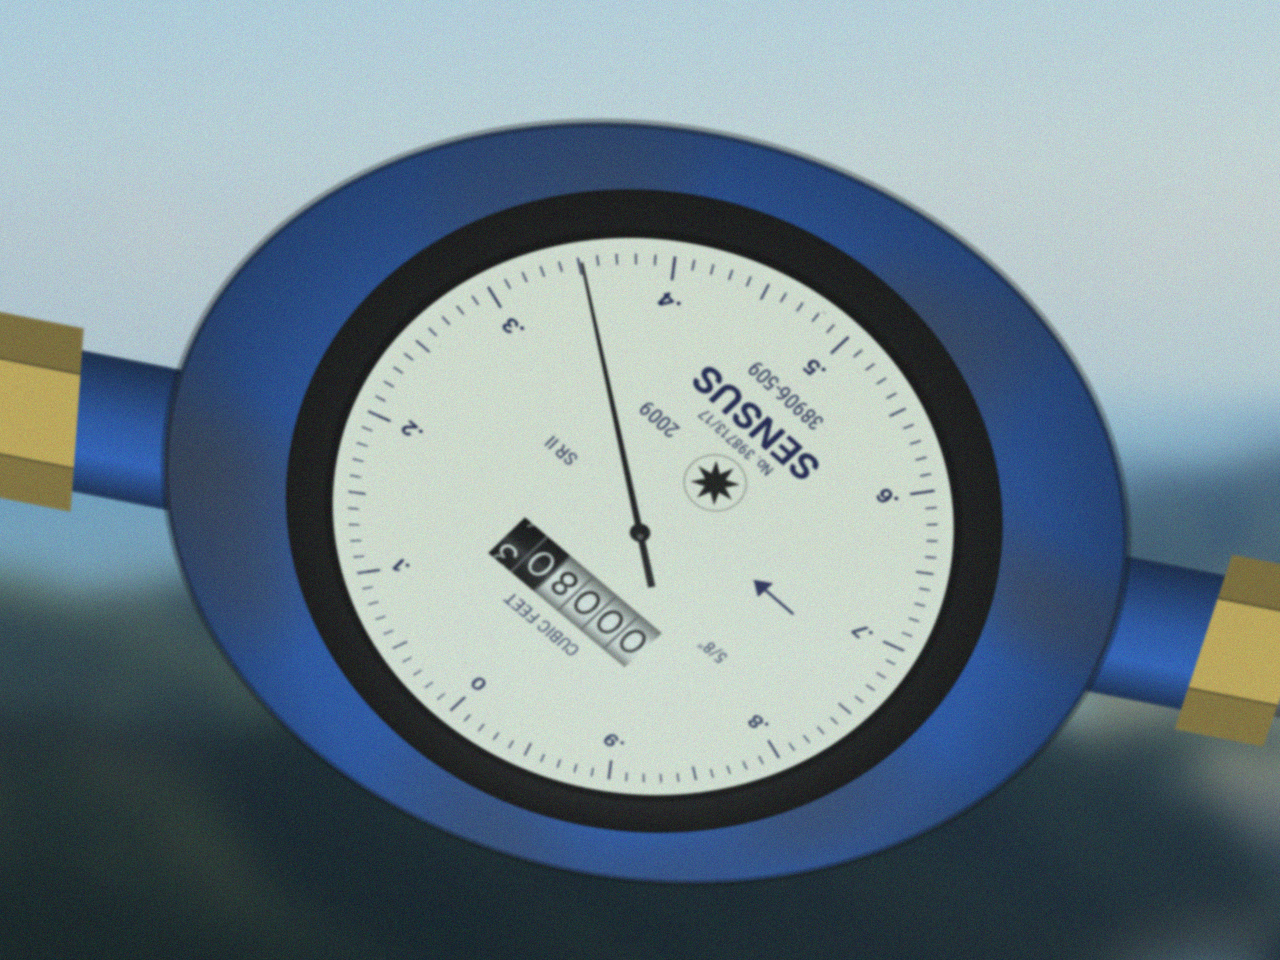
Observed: 803.35 ft³
